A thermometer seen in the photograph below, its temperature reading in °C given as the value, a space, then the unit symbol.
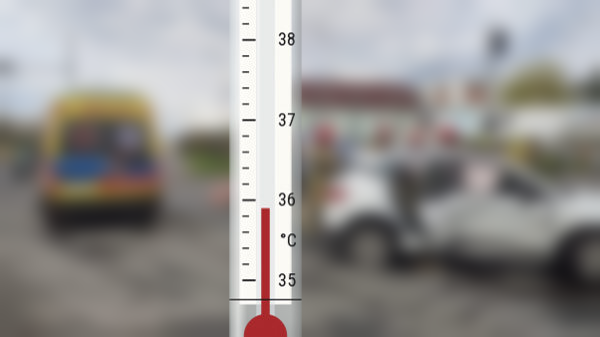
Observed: 35.9 °C
